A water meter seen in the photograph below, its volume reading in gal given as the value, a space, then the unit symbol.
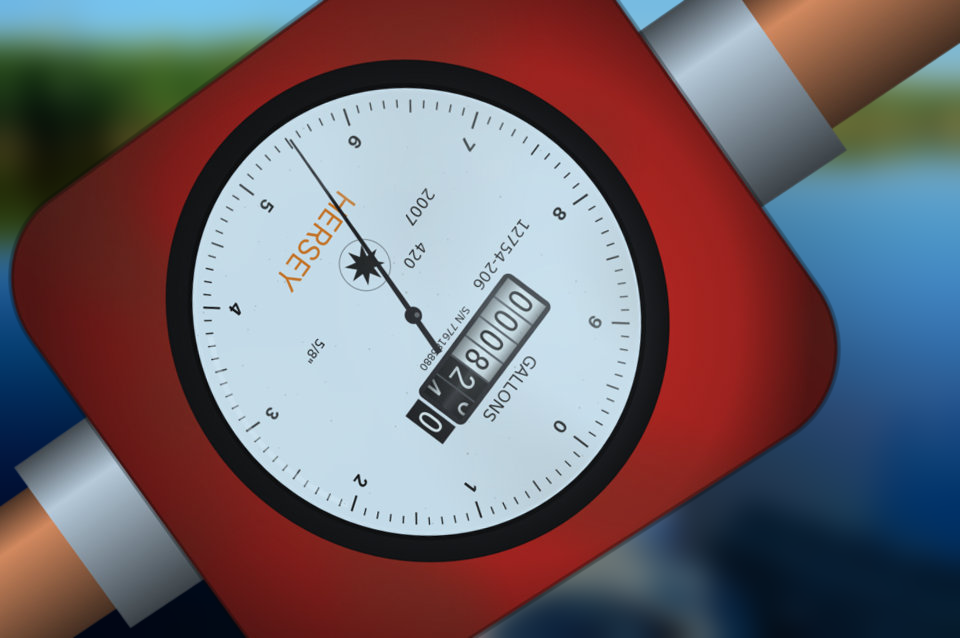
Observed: 8235.5 gal
